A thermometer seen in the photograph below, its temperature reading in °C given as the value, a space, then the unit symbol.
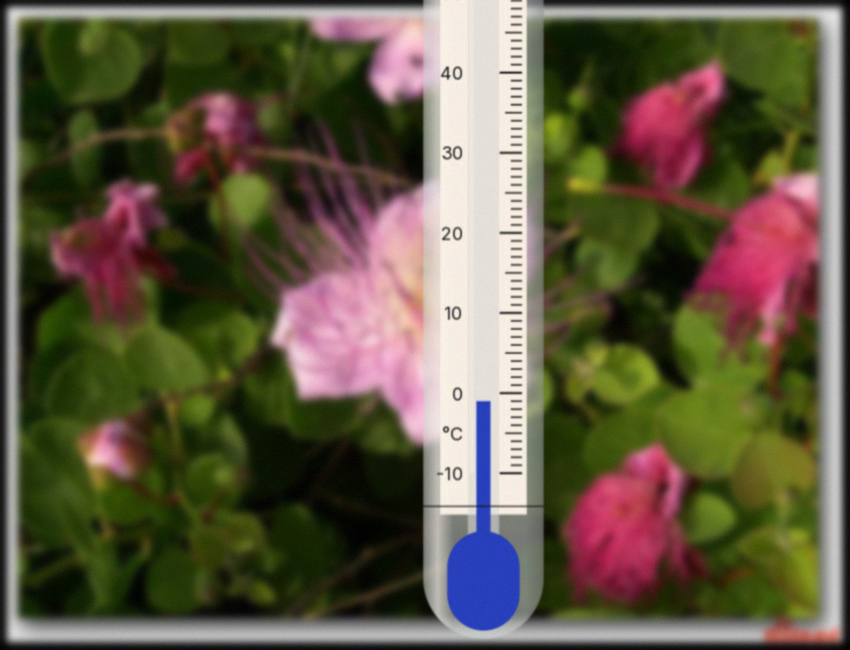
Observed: -1 °C
